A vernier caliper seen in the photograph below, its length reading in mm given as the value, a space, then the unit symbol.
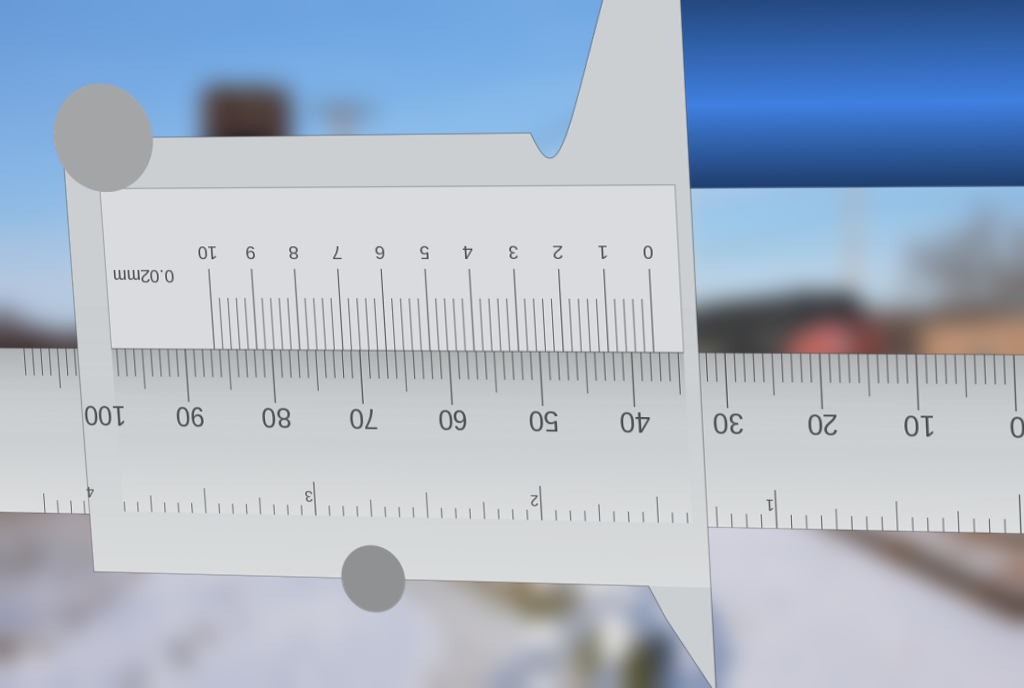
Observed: 37.6 mm
